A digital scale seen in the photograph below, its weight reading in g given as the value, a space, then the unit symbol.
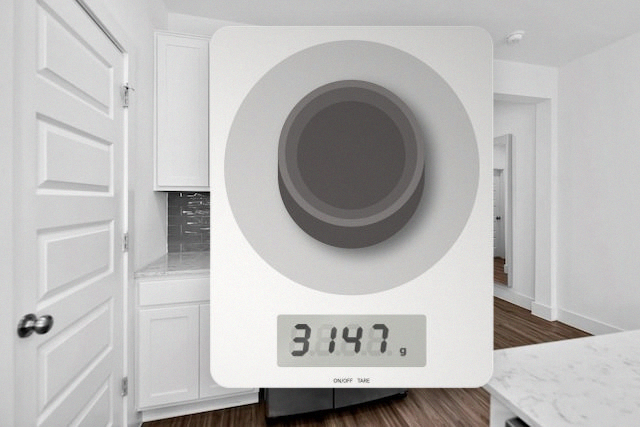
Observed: 3147 g
